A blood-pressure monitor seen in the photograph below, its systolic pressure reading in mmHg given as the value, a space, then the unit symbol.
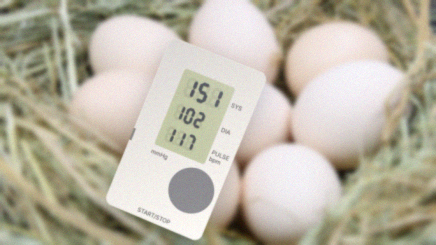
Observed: 151 mmHg
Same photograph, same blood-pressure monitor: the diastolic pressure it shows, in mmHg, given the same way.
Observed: 102 mmHg
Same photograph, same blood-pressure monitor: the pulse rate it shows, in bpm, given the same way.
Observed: 117 bpm
